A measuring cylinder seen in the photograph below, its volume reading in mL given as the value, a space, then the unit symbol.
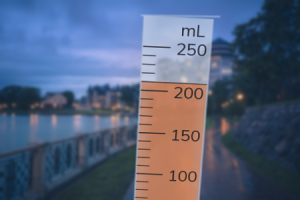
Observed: 210 mL
